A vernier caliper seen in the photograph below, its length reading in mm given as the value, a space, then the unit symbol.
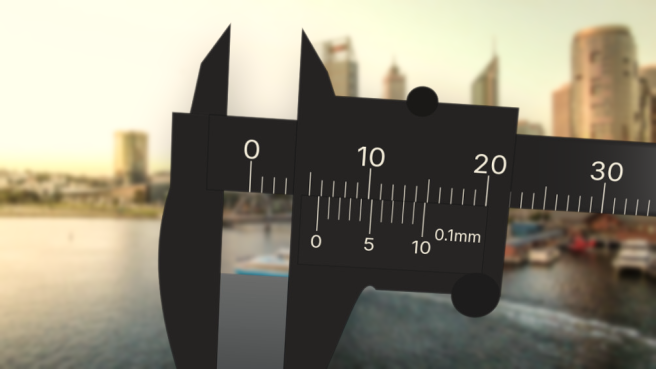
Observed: 5.8 mm
